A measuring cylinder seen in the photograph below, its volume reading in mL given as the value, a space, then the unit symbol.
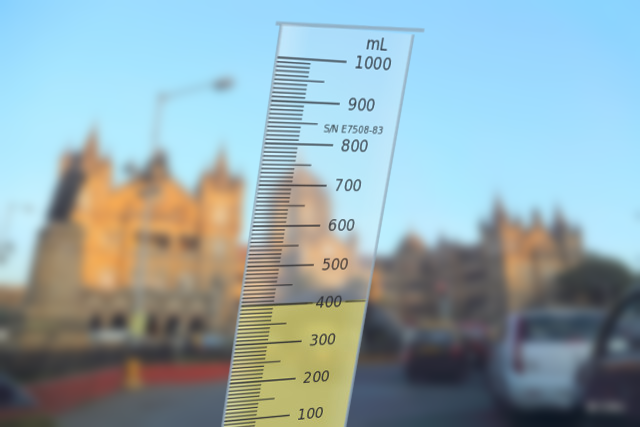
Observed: 400 mL
